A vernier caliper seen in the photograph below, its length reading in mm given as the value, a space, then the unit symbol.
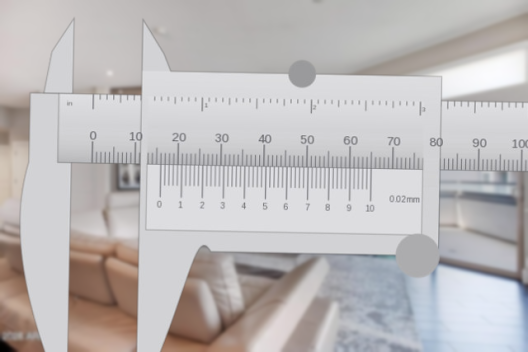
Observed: 16.0 mm
